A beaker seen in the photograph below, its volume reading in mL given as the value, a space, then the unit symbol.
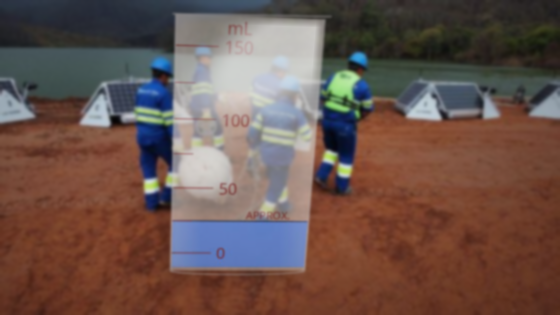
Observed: 25 mL
